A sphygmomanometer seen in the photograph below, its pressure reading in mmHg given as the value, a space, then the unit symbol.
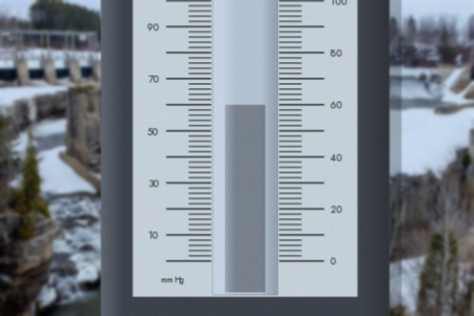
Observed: 60 mmHg
